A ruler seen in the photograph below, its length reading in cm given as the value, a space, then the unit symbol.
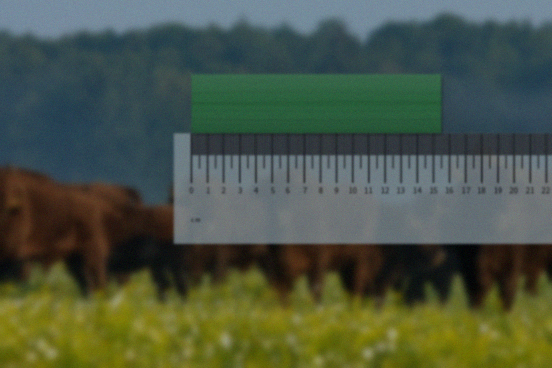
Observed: 15.5 cm
